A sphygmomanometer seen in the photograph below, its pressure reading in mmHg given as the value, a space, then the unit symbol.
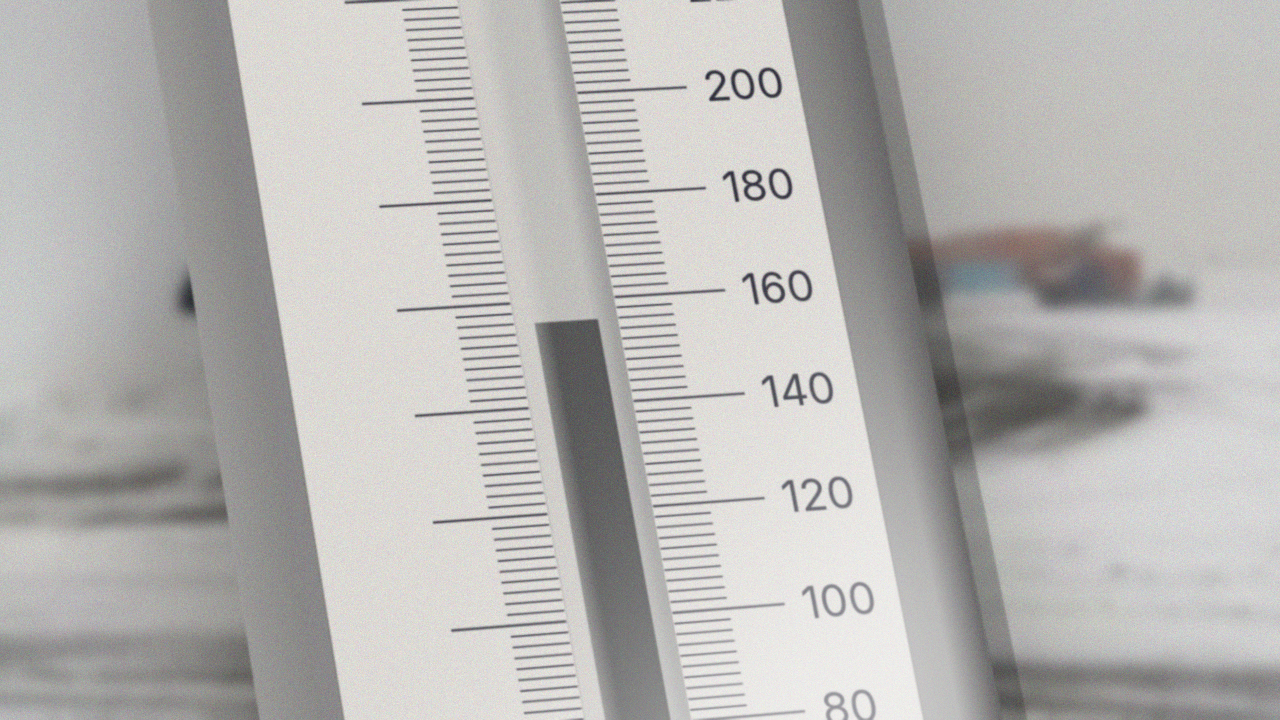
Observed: 156 mmHg
